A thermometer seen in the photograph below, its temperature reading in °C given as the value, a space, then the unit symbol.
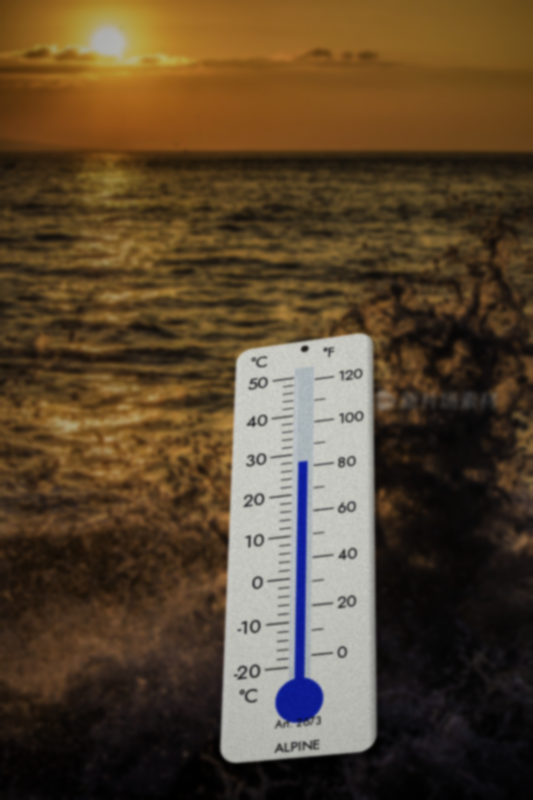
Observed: 28 °C
